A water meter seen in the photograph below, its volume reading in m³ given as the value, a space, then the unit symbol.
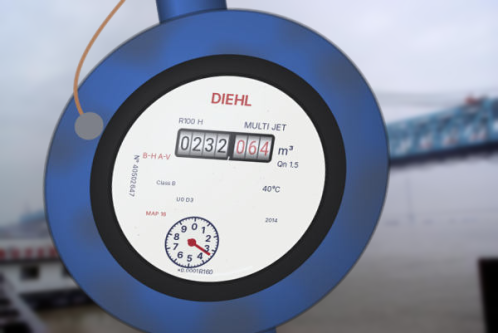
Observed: 232.0643 m³
